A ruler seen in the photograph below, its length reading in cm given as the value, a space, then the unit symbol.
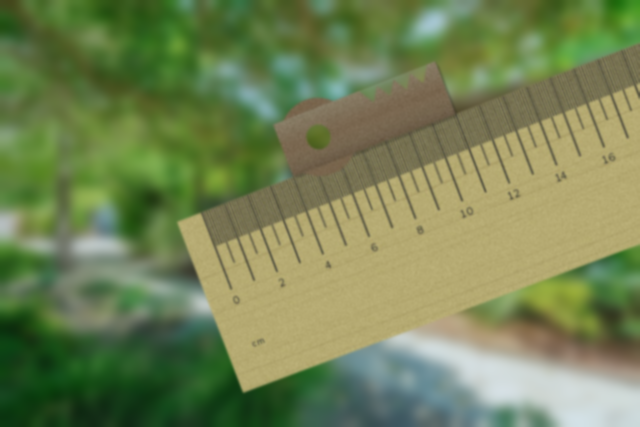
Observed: 7 cm
